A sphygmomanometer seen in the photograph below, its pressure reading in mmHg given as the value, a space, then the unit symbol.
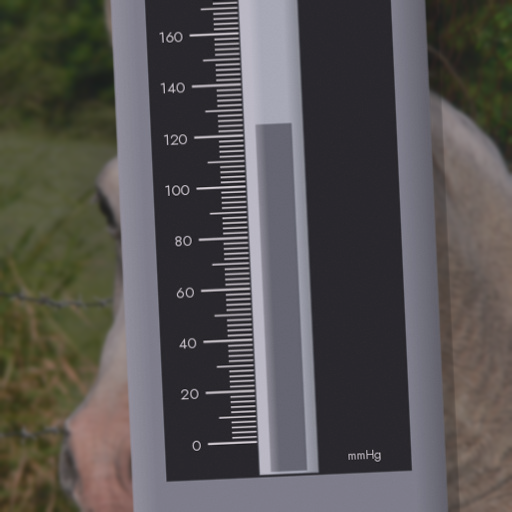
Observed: 124 mmHg
